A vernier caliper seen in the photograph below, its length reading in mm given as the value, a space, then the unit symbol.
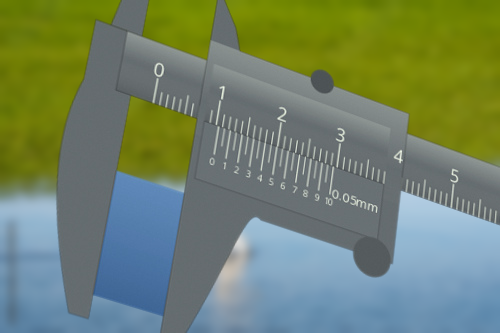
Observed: 10.4 mm
